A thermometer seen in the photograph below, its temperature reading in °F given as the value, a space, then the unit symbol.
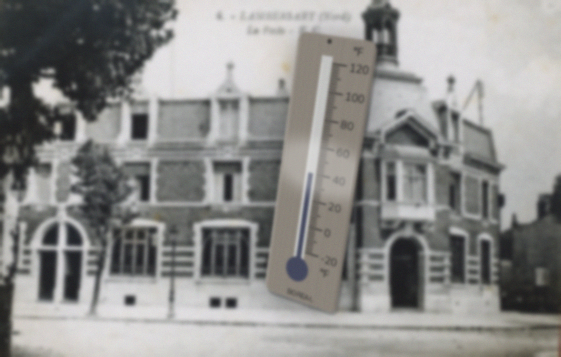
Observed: 40 °F
